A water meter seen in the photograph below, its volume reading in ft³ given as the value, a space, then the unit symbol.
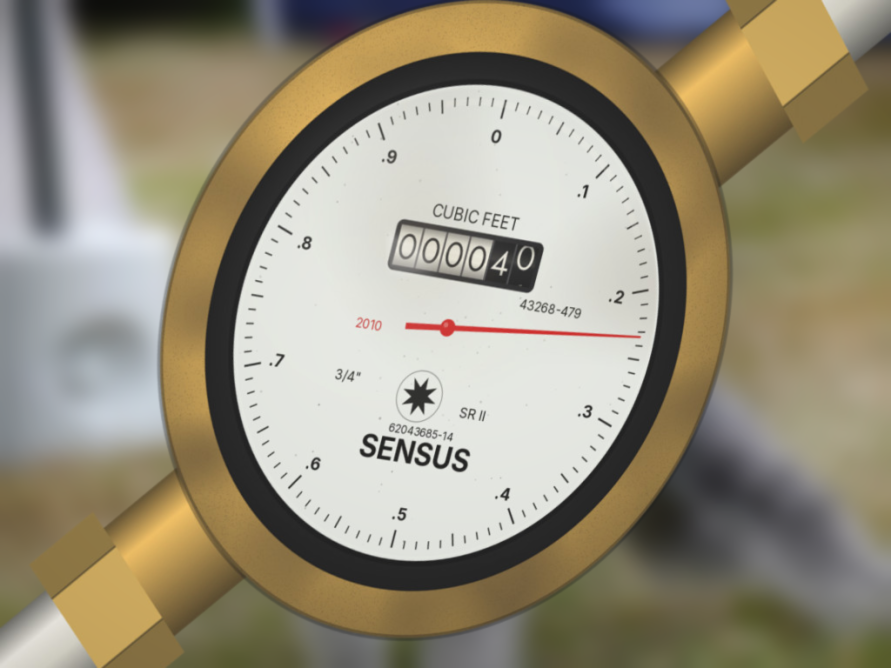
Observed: 40.23 ft³
